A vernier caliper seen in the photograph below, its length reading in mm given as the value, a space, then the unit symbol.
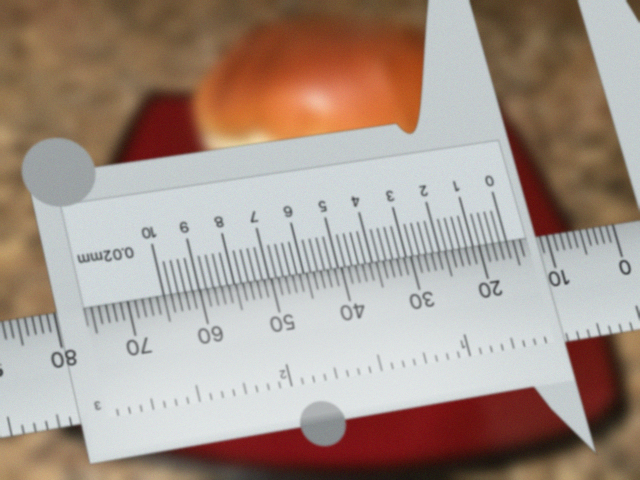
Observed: 16.0 mm
